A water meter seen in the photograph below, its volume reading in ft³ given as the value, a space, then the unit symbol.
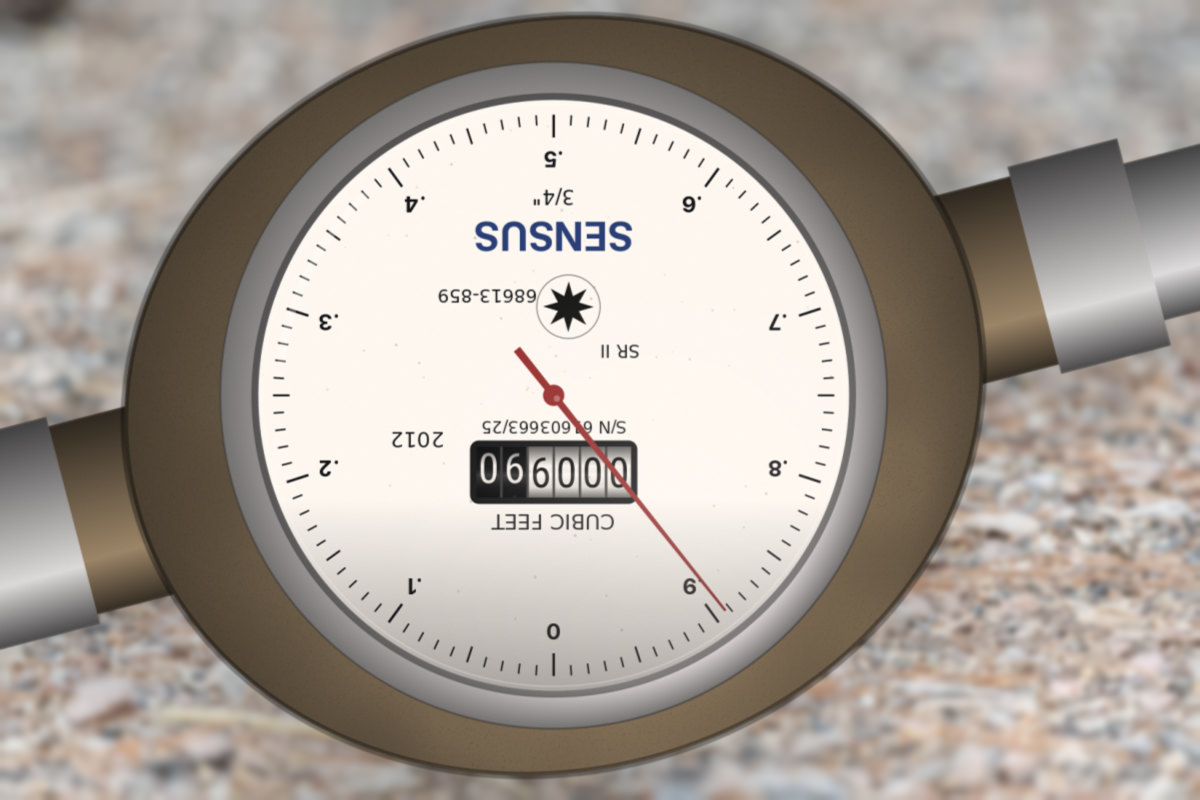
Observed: 989.89 ft³
